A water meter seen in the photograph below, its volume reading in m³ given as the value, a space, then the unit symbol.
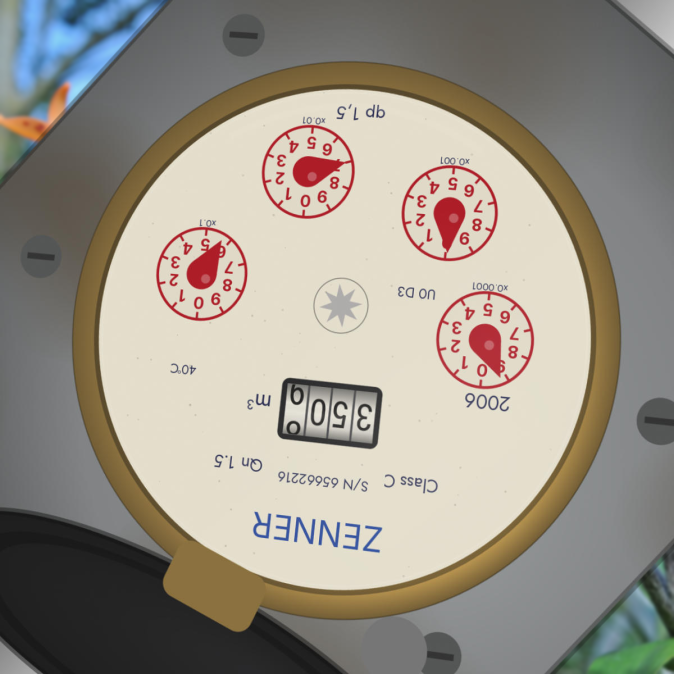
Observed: 3508.5699 m³
